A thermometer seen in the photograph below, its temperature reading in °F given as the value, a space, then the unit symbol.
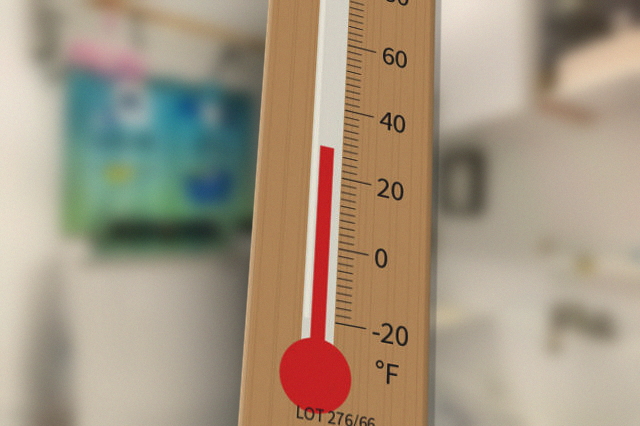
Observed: 28 °F
